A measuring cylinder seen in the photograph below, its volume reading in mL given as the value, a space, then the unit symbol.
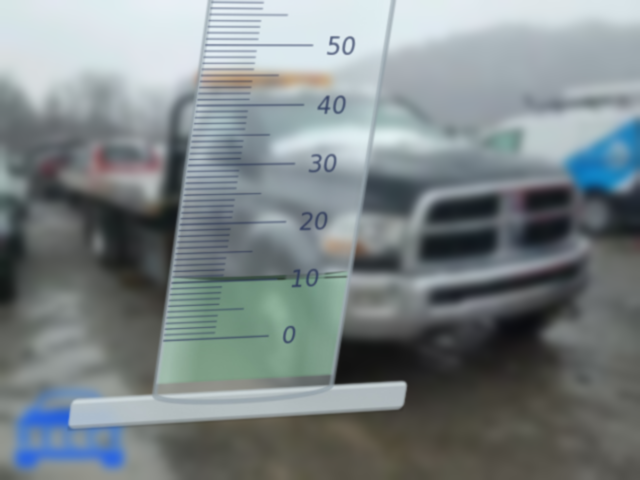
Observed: 10 mL
